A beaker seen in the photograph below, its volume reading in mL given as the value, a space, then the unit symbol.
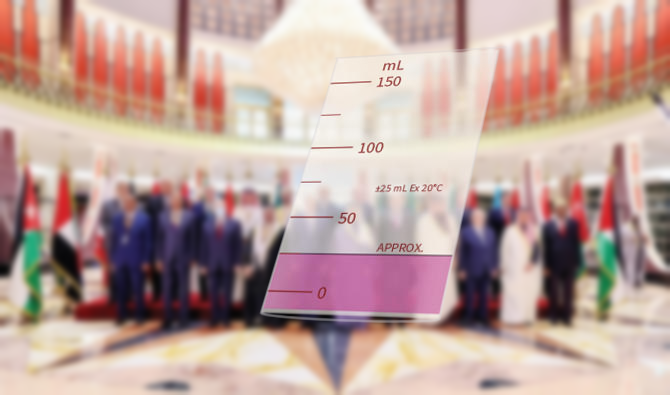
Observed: 25 mL
